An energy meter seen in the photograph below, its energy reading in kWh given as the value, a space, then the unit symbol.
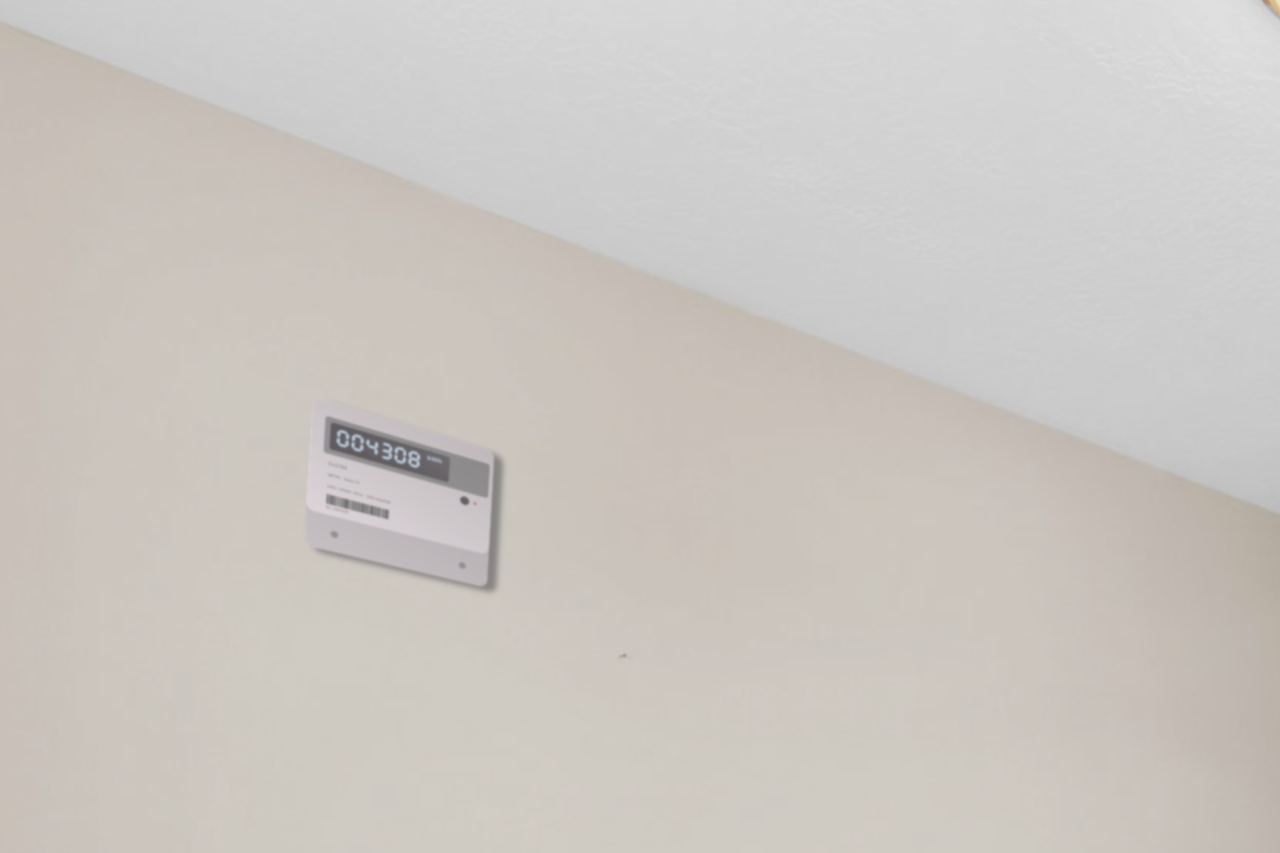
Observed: 4308 kWh
